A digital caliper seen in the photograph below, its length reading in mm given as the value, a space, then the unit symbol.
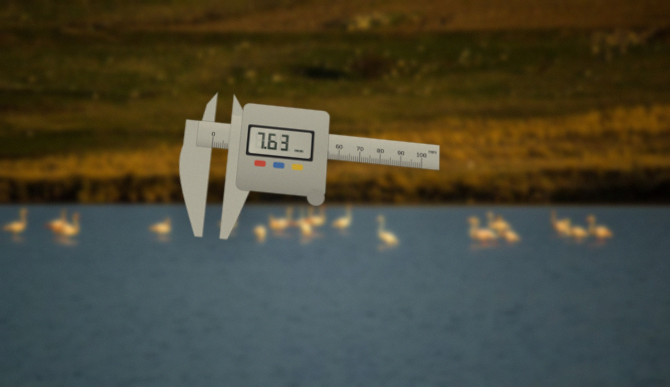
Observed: 7.63 mm
